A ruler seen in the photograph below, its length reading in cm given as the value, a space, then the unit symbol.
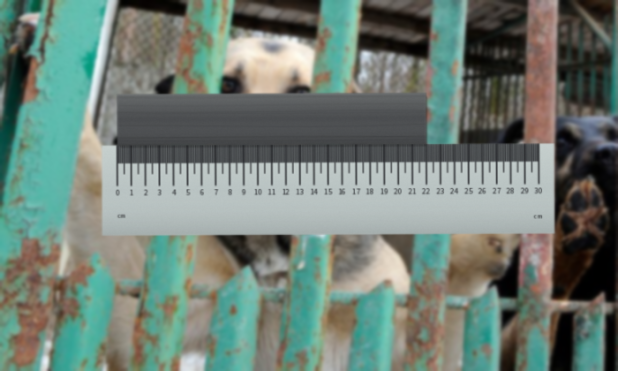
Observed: 22 cm
